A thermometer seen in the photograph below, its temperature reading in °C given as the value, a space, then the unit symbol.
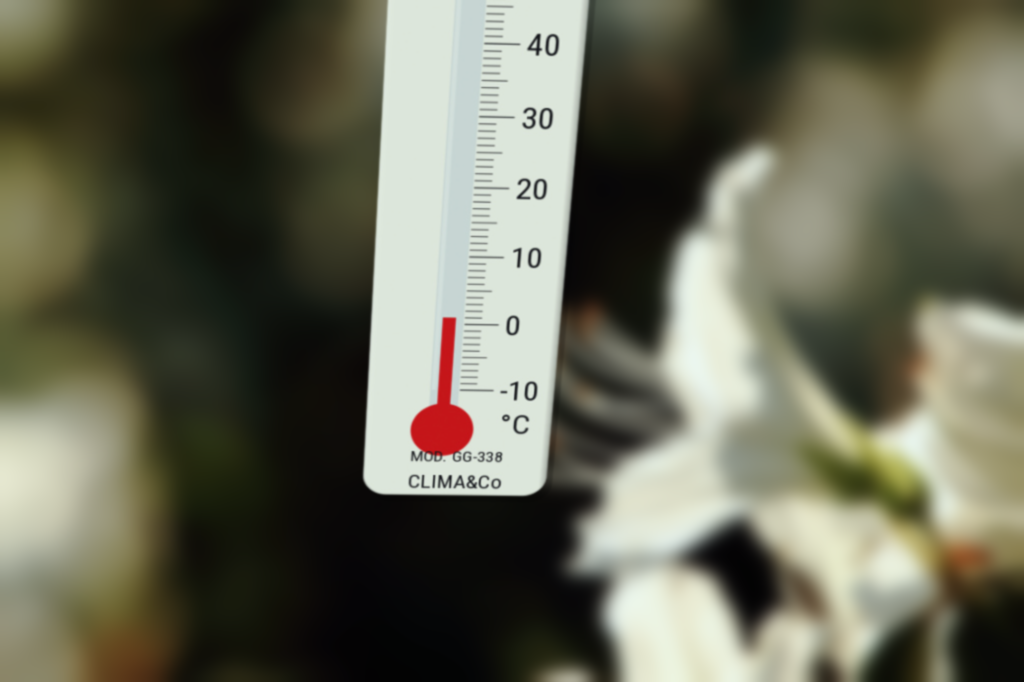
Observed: 1 °C
